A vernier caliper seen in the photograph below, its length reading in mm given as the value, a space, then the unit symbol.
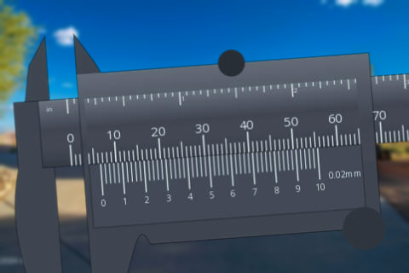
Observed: 6.5 mm
